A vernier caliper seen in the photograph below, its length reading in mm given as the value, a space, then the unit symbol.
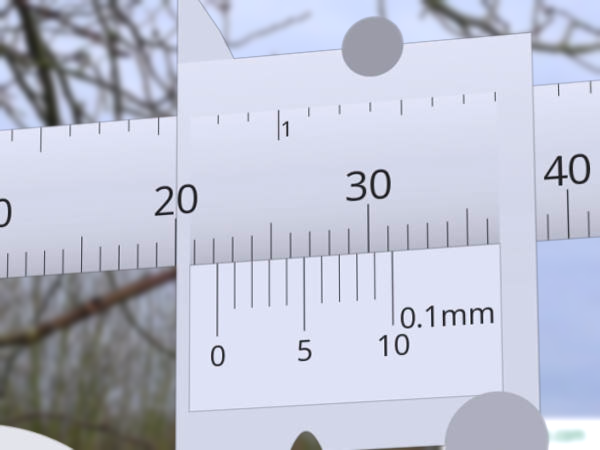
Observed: 22.2 mm
